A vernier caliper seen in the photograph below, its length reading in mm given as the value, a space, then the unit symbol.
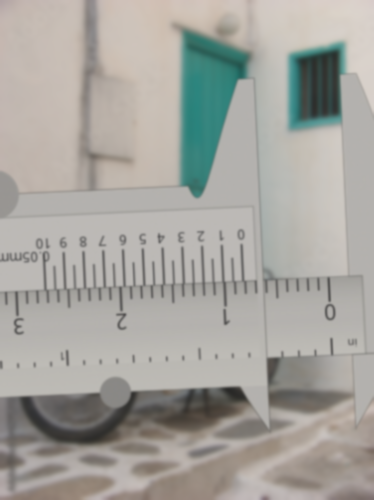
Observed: 8.2 mm
